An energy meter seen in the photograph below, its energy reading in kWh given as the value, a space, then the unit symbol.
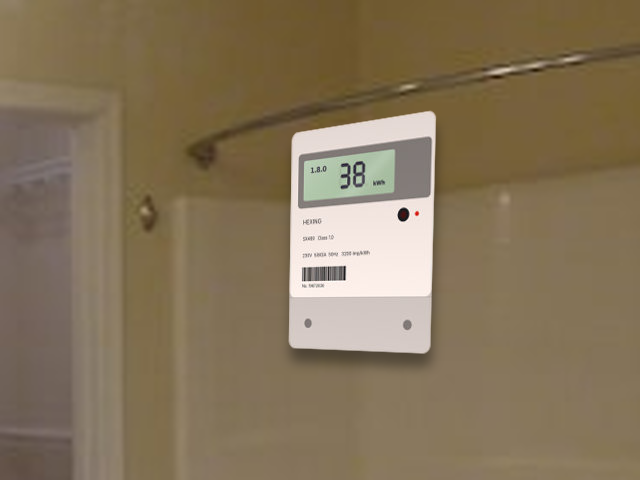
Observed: 38 kWh
